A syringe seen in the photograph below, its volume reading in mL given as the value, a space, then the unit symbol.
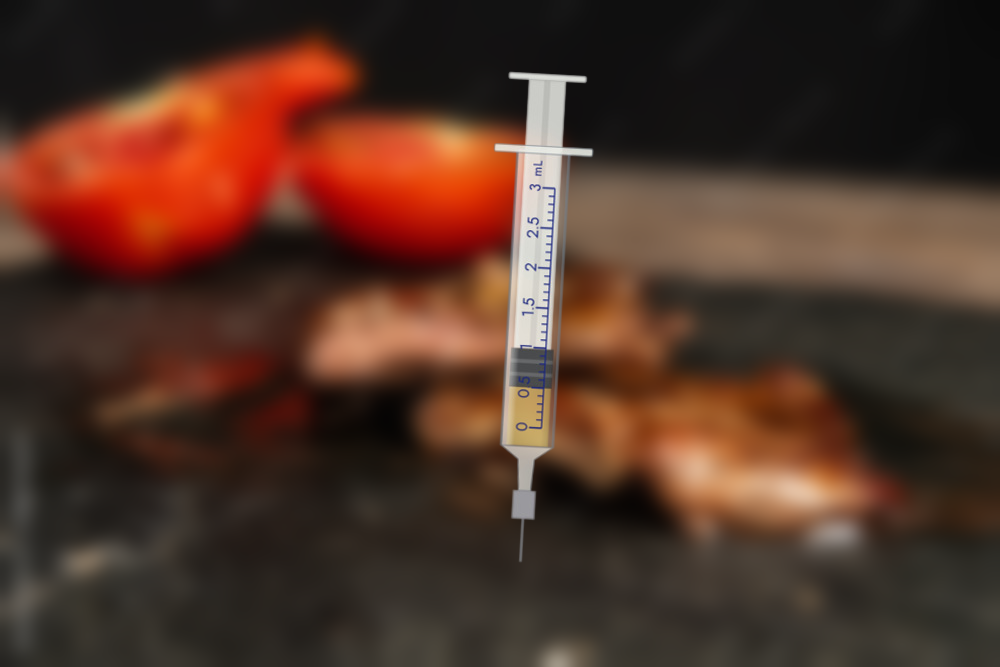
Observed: 0.5 mL
